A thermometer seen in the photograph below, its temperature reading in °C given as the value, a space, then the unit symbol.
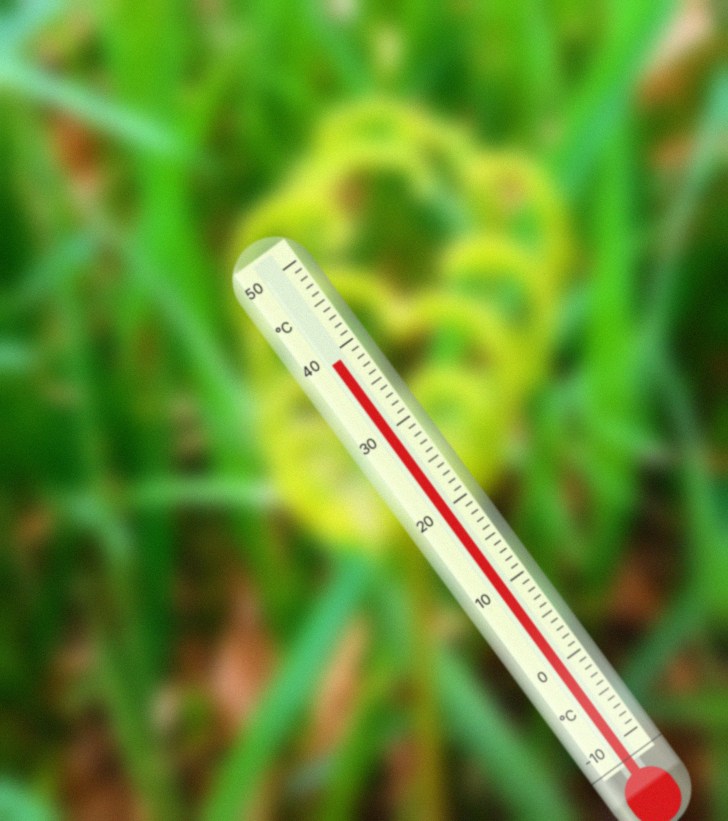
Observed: 39 °C
